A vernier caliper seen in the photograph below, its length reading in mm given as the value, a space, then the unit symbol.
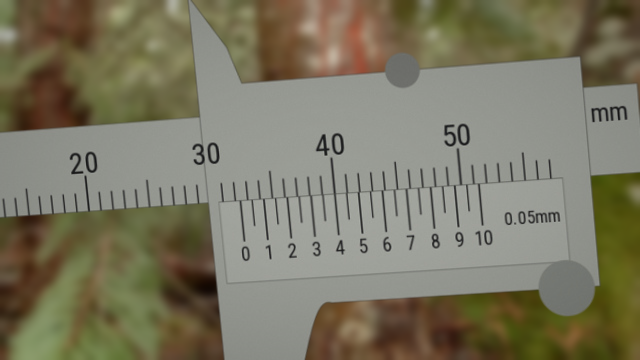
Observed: 32.4 mm
